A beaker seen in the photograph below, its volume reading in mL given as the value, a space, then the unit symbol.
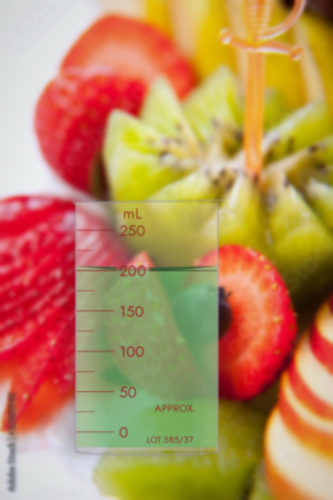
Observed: 200 mL
